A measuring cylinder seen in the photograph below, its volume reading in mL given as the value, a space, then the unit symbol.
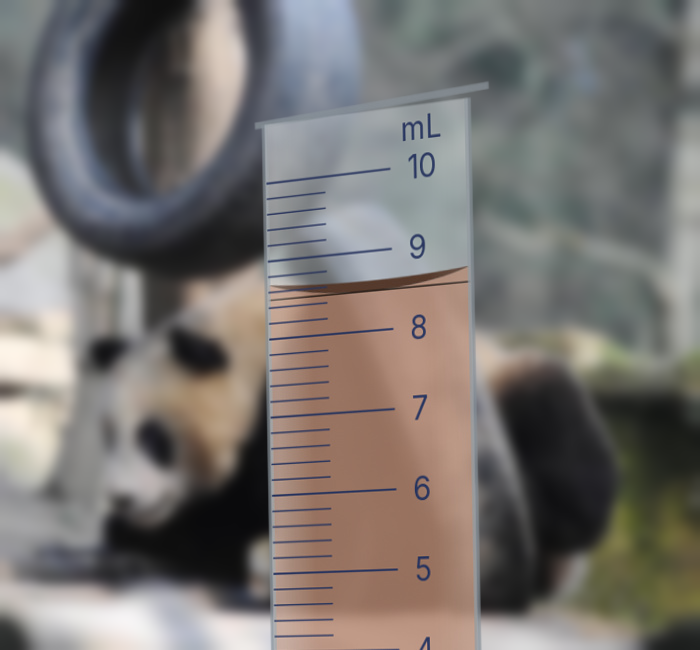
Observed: 8.5 mL
